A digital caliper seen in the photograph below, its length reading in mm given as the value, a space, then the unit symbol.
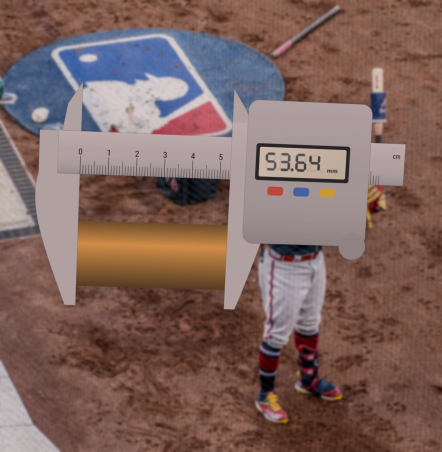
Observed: 53.64 mm
